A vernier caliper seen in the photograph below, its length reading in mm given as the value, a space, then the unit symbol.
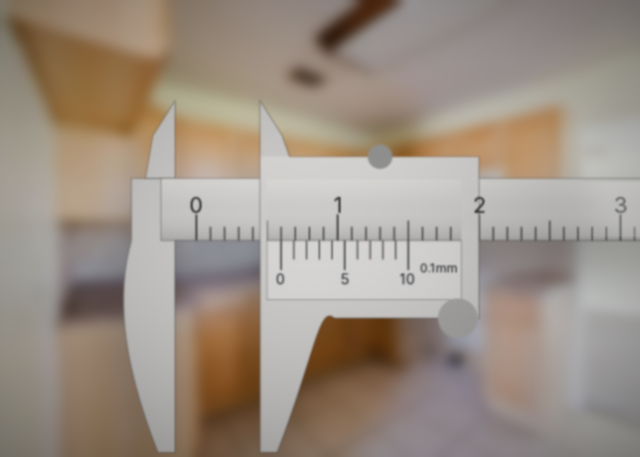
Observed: 6.0 mm
